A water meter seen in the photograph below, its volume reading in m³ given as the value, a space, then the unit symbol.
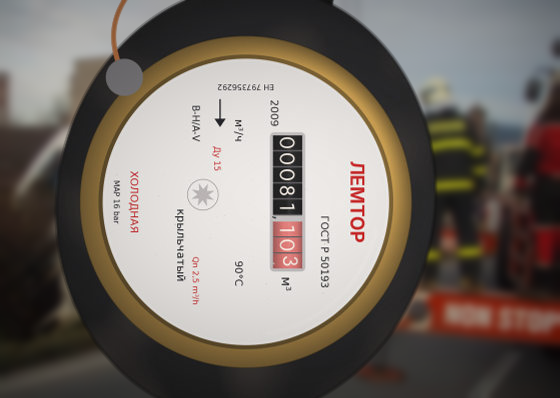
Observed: 81.103 m³
